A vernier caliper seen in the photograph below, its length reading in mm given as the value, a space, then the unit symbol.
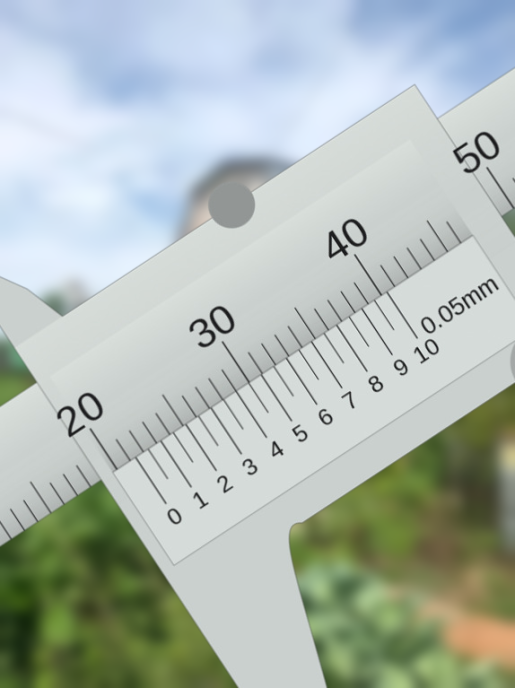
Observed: 21.4 mm
